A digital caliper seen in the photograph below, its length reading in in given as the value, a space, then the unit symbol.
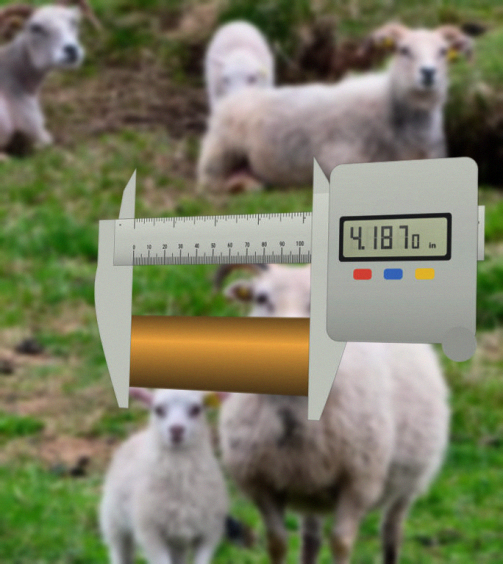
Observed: 4.1870 in
